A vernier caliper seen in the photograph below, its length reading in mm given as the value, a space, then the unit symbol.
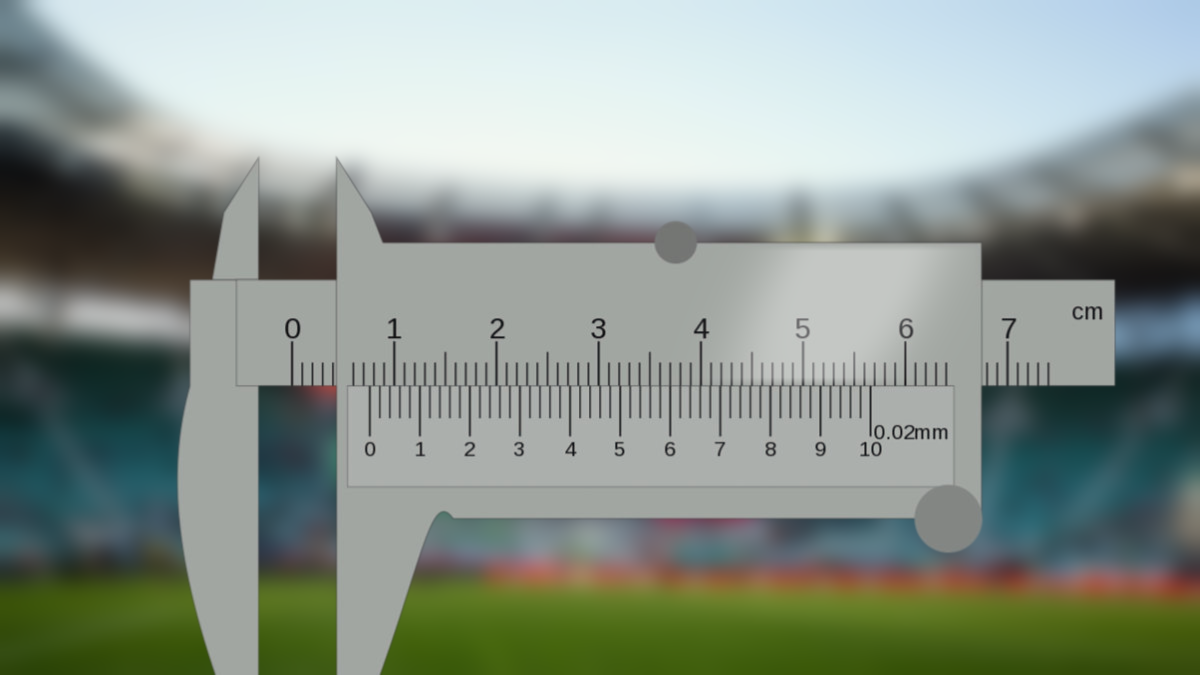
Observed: 7.6 mm
